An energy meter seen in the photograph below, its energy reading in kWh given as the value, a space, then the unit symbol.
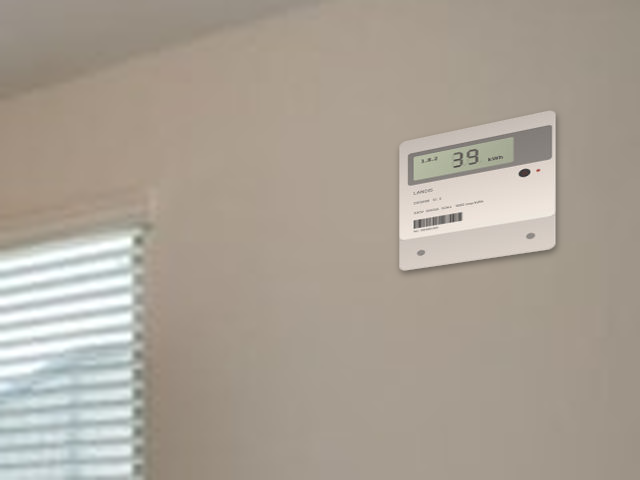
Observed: 39 kWh
